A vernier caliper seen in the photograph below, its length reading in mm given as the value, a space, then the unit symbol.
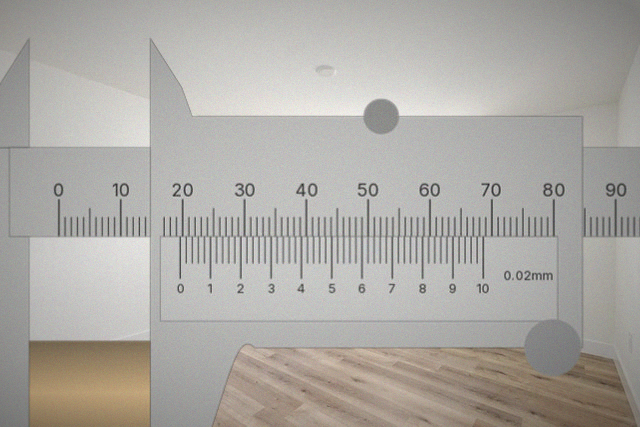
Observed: 19.6 mm
